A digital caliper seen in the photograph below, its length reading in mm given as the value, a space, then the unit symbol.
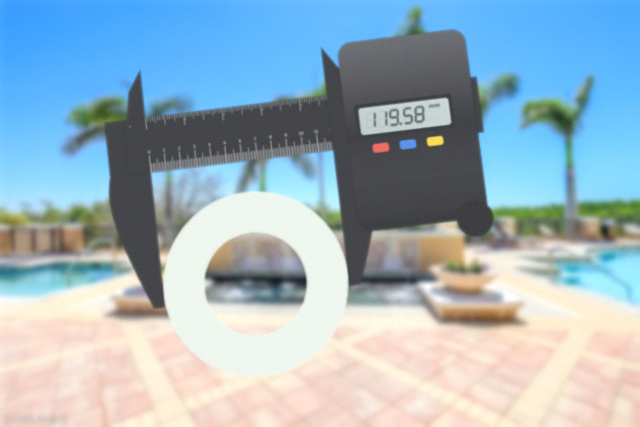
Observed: 119.58 mm
